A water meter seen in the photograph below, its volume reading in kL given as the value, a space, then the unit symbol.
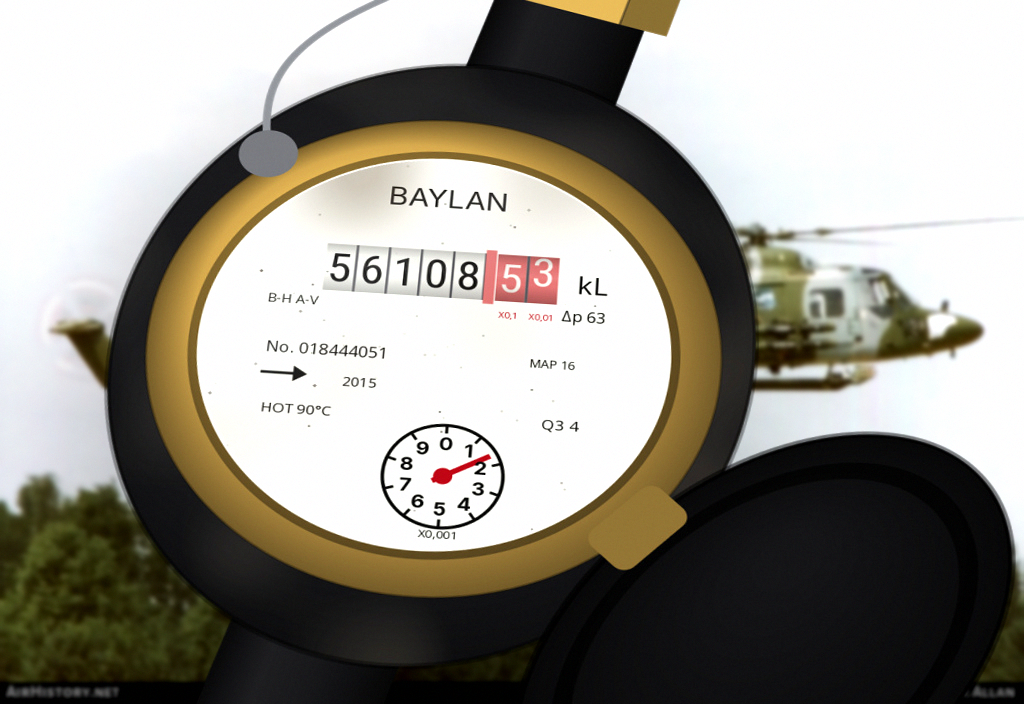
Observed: 56108.531 kL
